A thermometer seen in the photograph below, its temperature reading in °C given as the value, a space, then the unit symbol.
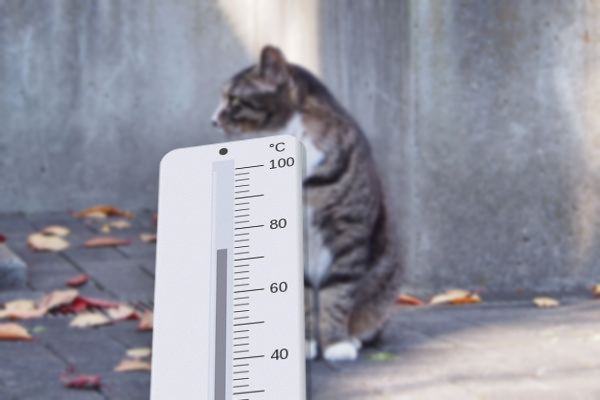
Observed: 74 °C
